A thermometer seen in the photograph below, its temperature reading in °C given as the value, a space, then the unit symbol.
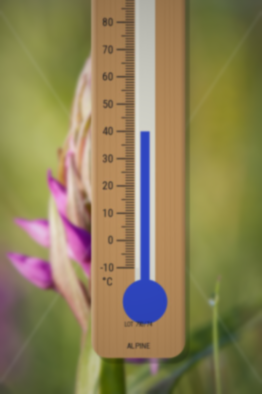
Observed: 40 °C
